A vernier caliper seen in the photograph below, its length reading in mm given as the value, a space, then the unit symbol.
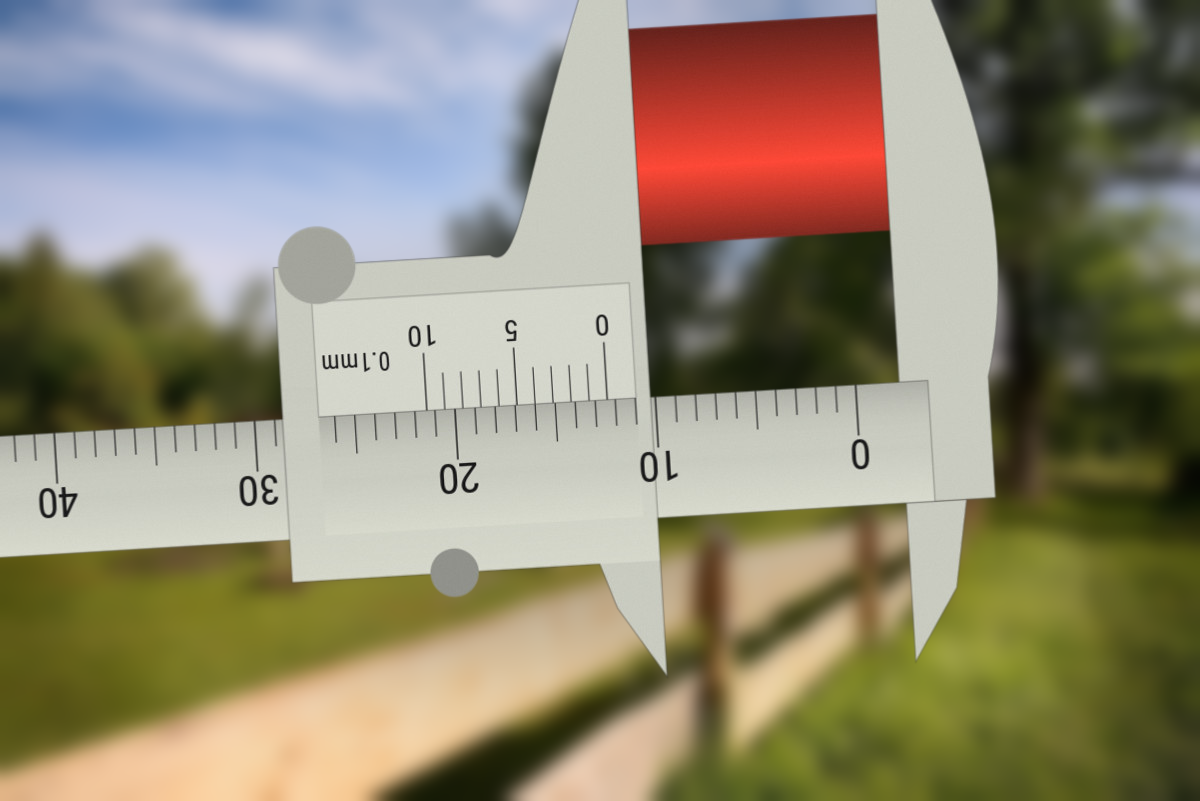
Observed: 12.4 mm
